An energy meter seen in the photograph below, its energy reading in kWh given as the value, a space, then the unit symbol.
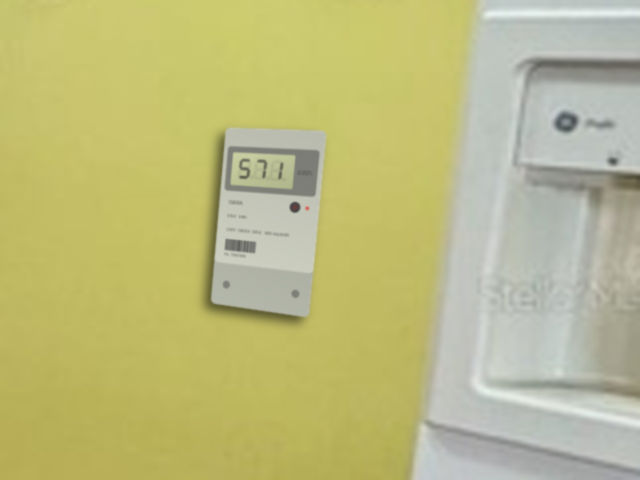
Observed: 571 kWh
